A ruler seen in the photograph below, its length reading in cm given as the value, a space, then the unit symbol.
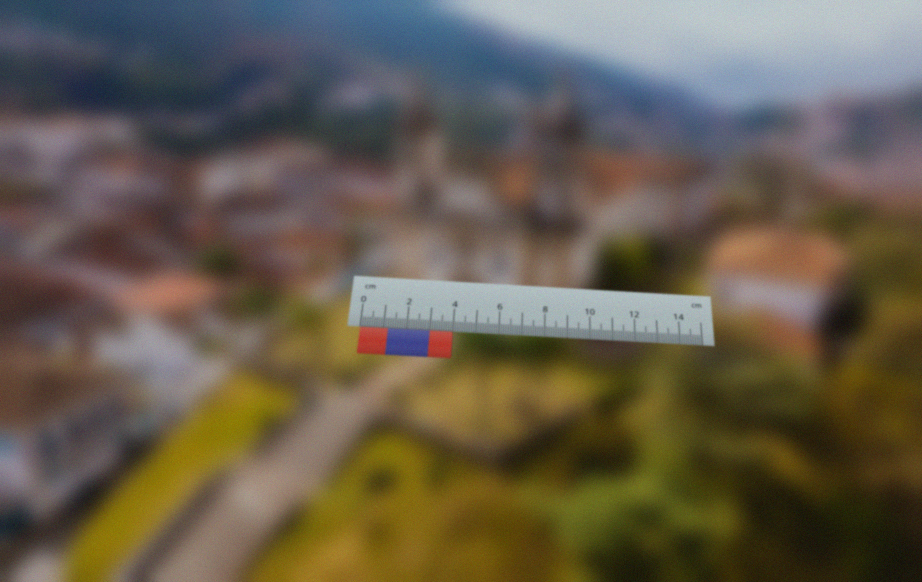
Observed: 4 cm
